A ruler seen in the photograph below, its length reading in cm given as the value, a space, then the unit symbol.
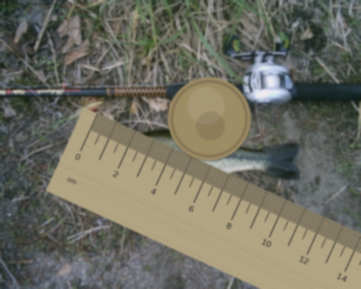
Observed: 4 cm
